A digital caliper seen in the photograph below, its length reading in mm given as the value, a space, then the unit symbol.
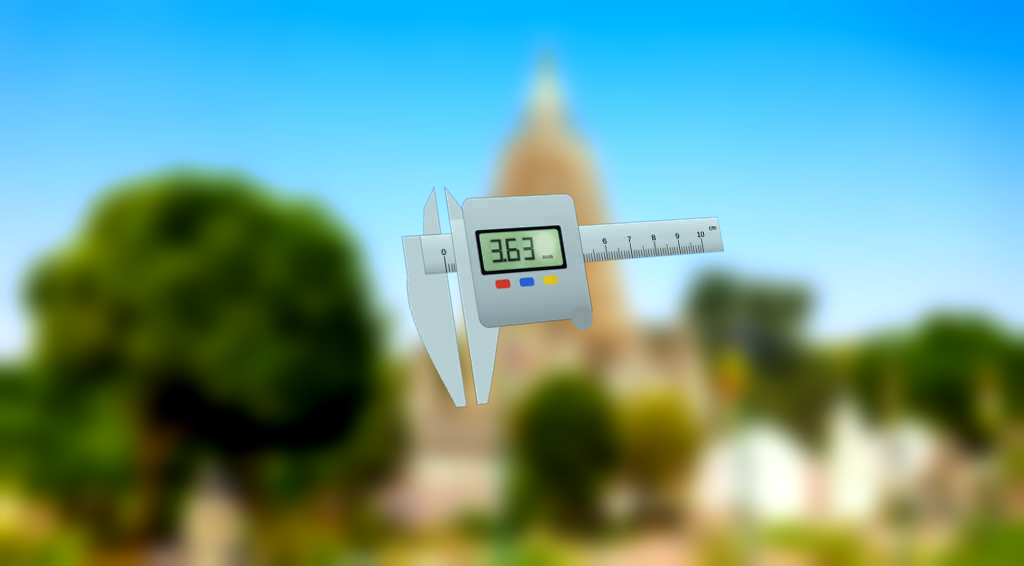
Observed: 3.63 mm
